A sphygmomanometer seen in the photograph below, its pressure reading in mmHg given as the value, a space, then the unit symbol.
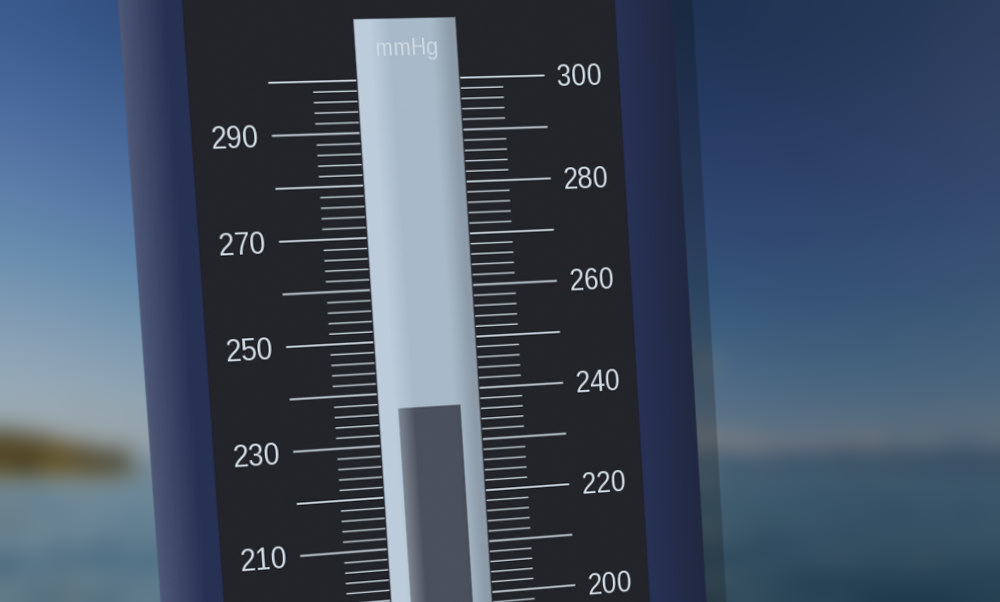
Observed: 237 mmHg
